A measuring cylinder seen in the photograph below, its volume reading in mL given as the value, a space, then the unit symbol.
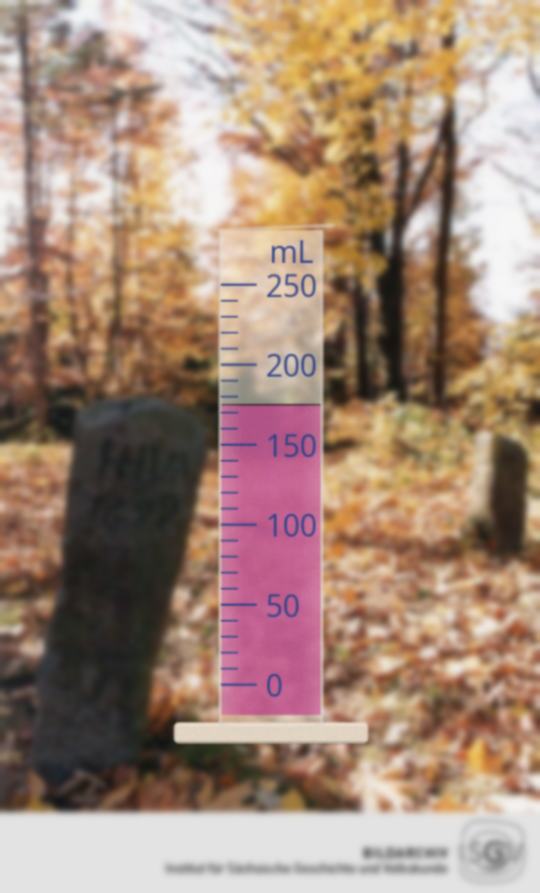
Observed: 175 mL
